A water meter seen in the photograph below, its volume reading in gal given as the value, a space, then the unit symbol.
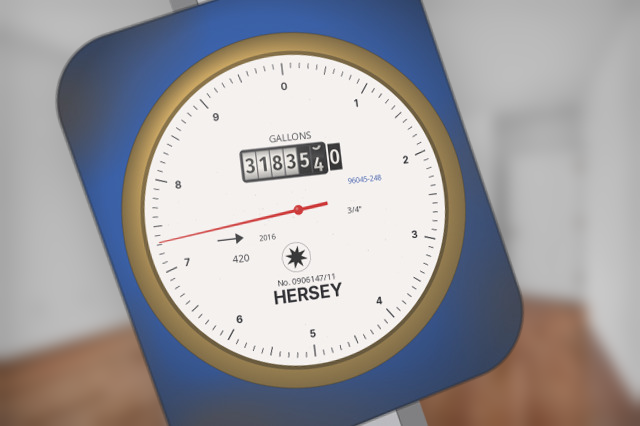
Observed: 3183537.3 gal
